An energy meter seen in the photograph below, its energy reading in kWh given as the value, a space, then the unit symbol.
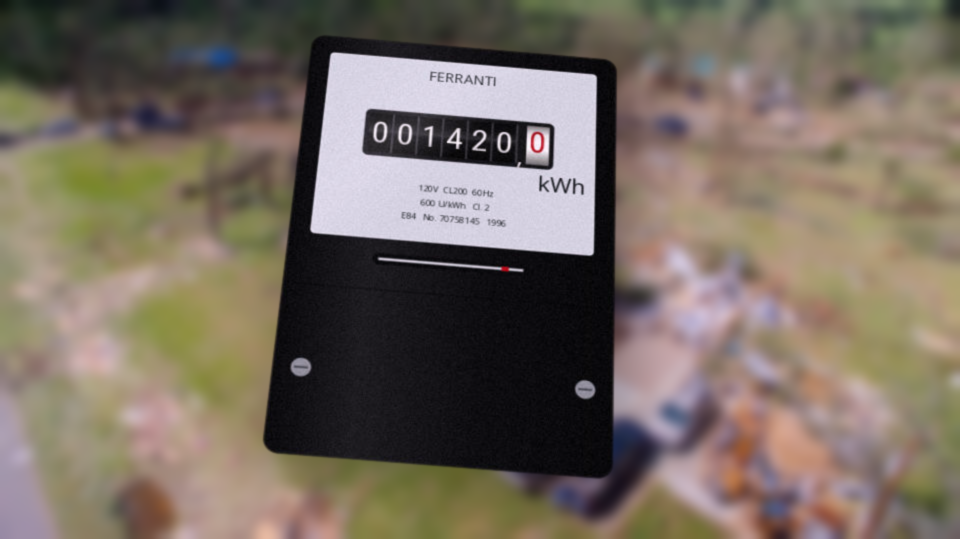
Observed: 1420.0 kWh
